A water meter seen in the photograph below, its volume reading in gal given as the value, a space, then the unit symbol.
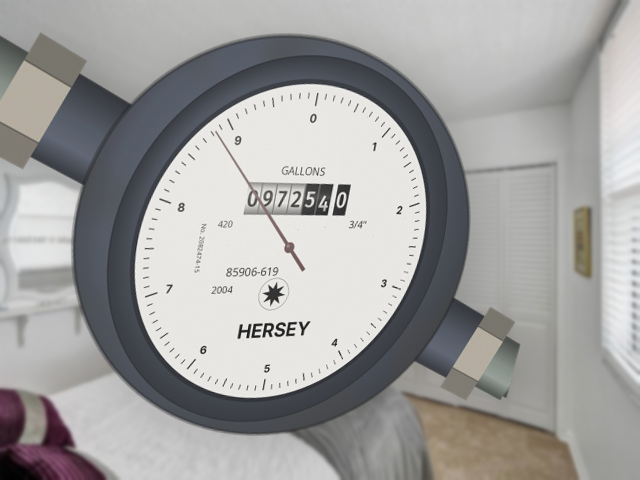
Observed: 972538.8 gal
